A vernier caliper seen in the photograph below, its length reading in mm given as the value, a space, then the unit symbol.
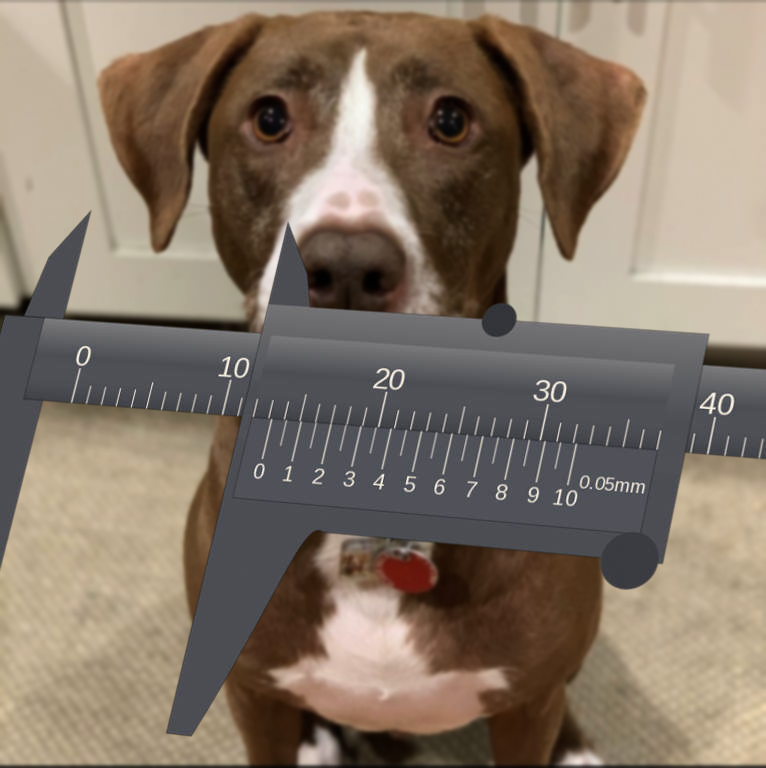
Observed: 13.2 mm
